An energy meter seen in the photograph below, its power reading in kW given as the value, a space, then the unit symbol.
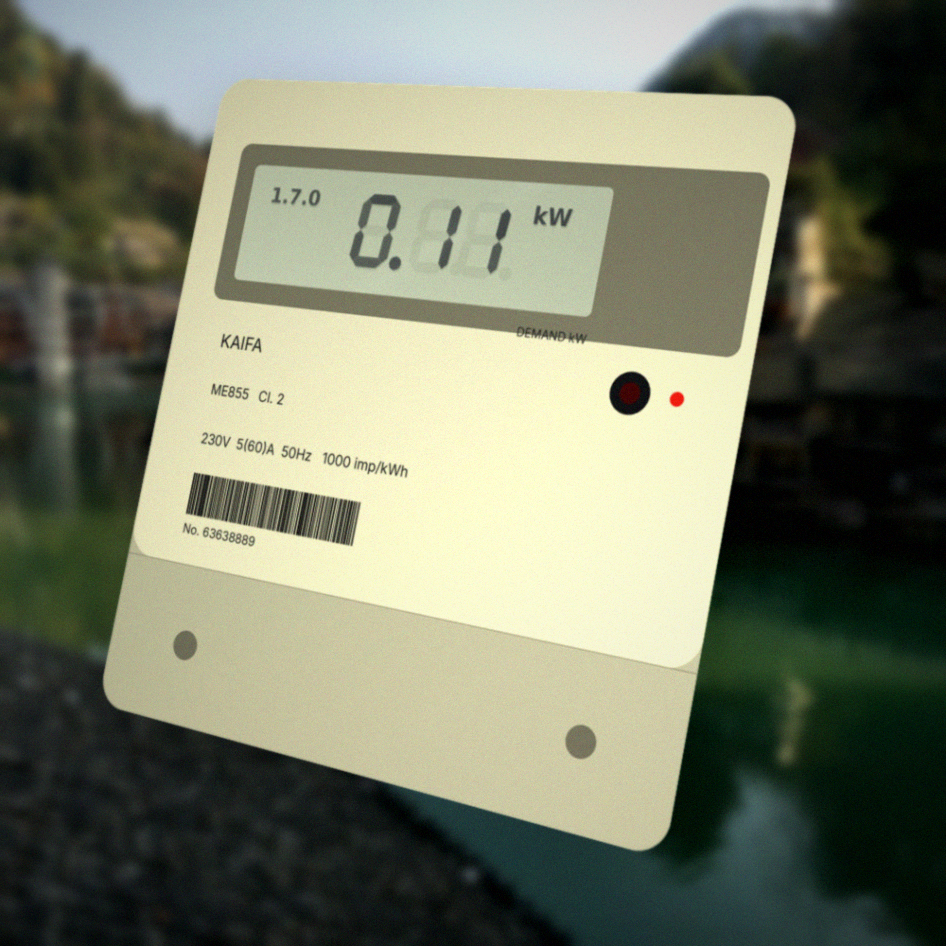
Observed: 0.11 kW
